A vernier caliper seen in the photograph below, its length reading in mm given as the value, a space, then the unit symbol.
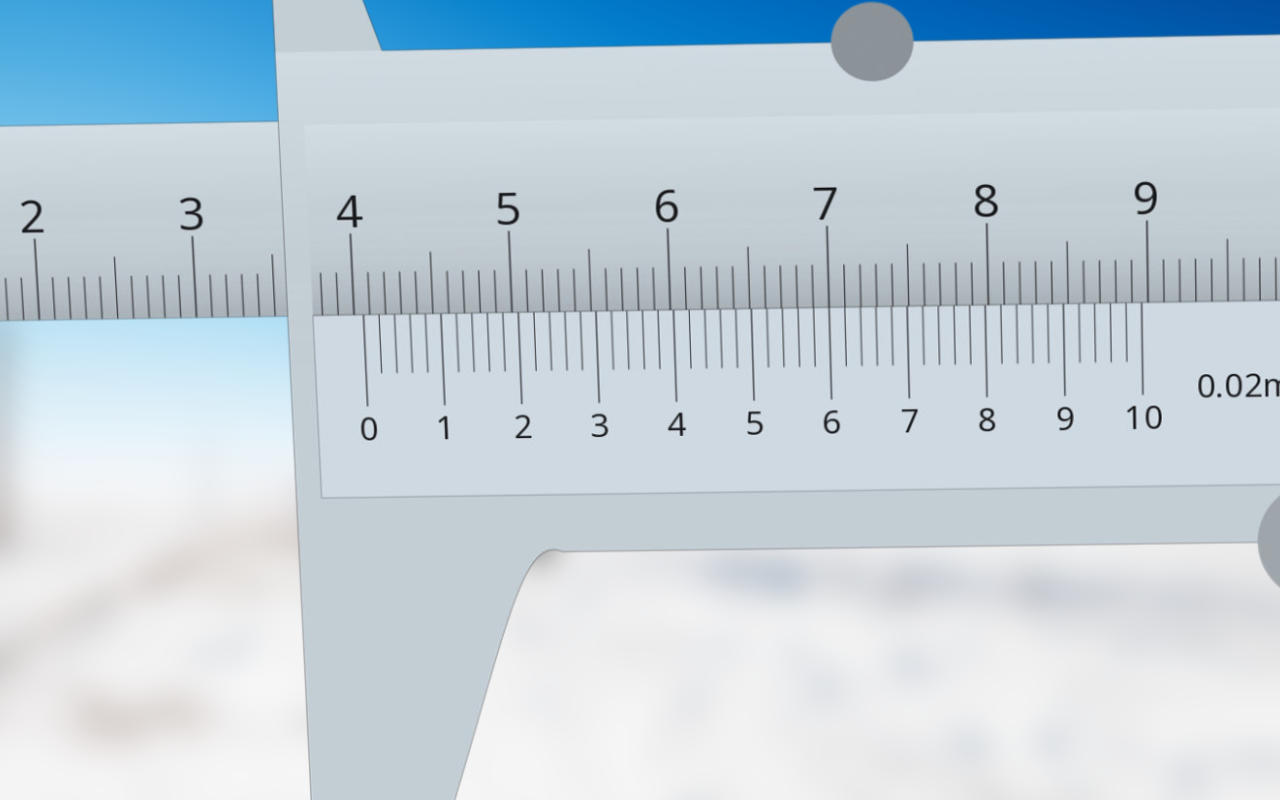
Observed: 40.6 mm
